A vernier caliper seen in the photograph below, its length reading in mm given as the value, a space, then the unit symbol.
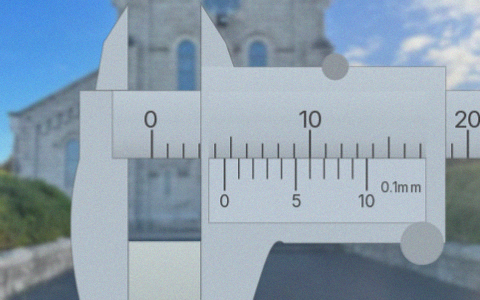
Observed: 4.6 mm
